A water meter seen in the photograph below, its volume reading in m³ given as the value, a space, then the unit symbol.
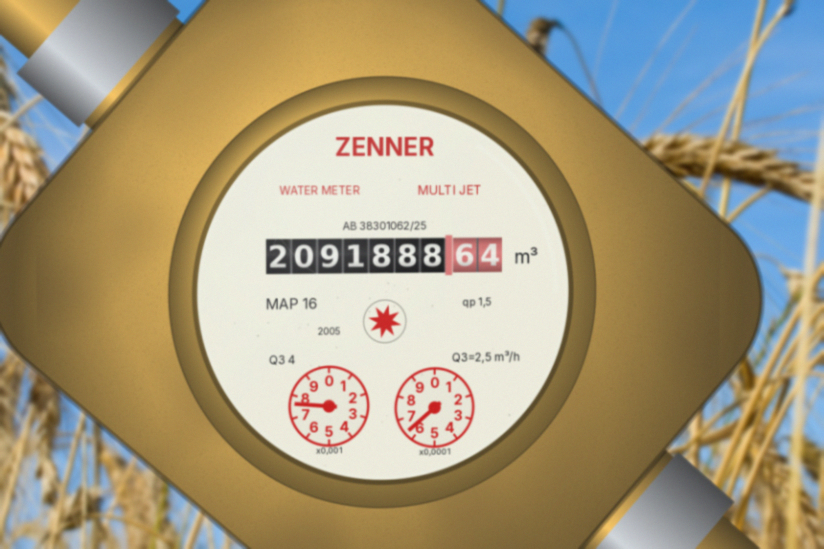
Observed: 2091888.6476 m³
